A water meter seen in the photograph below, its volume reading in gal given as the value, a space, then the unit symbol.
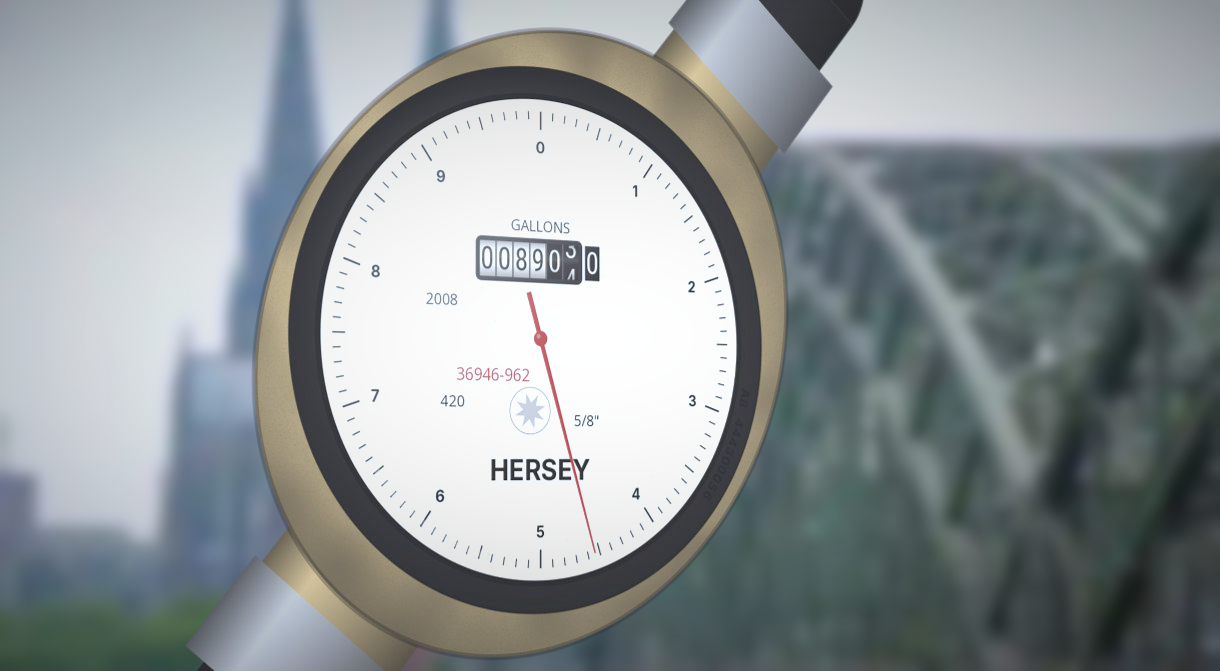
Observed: 89034.5 gal
